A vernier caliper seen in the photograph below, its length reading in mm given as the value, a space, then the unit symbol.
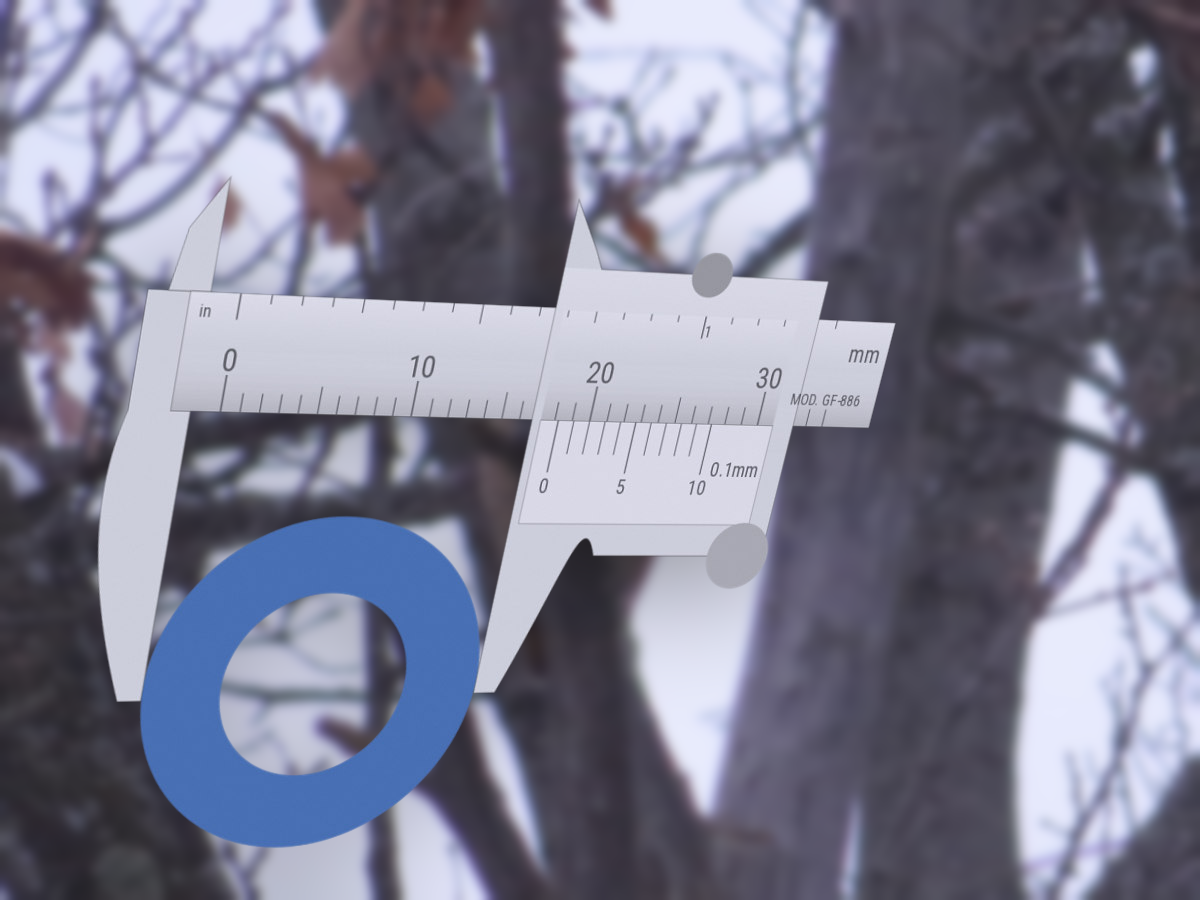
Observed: 18.2 mm
